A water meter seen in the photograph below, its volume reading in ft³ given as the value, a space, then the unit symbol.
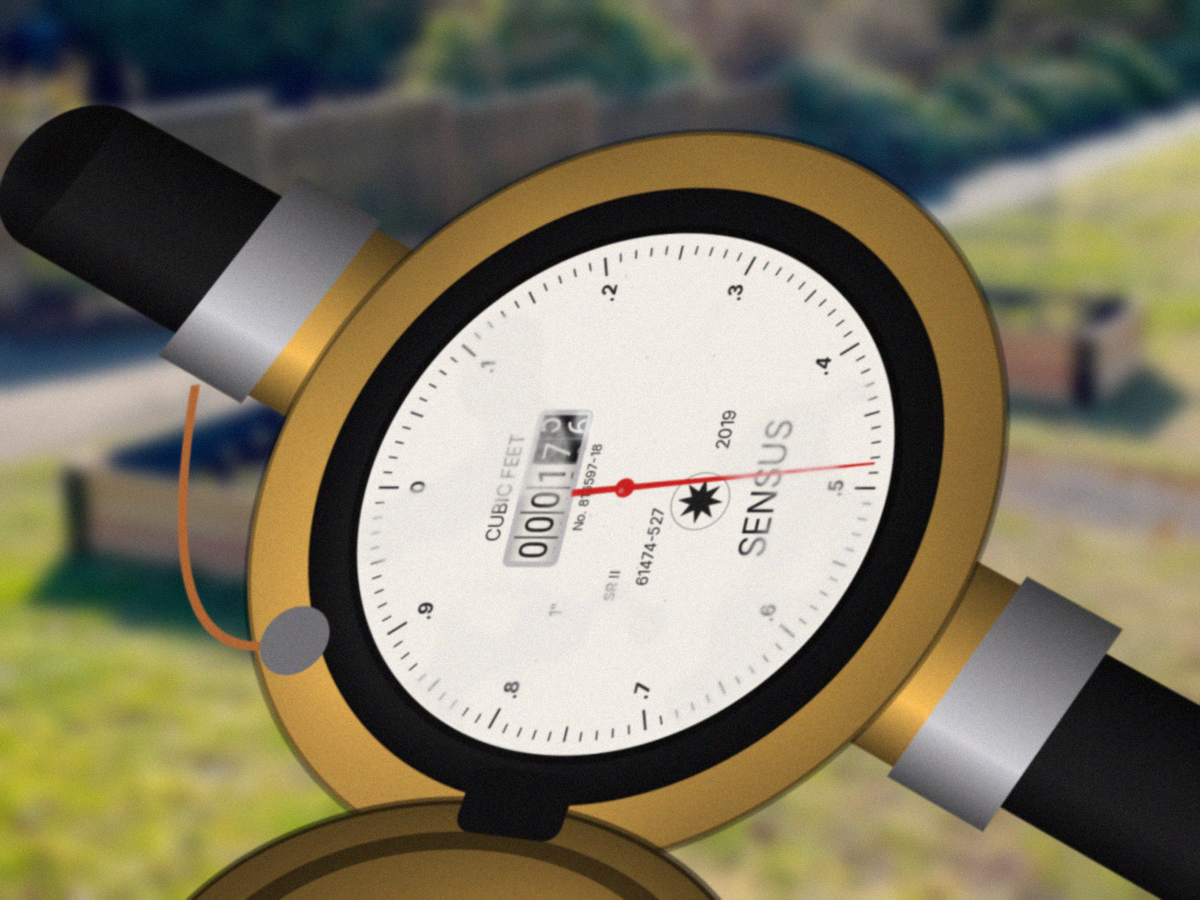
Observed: 175.48 ft³
